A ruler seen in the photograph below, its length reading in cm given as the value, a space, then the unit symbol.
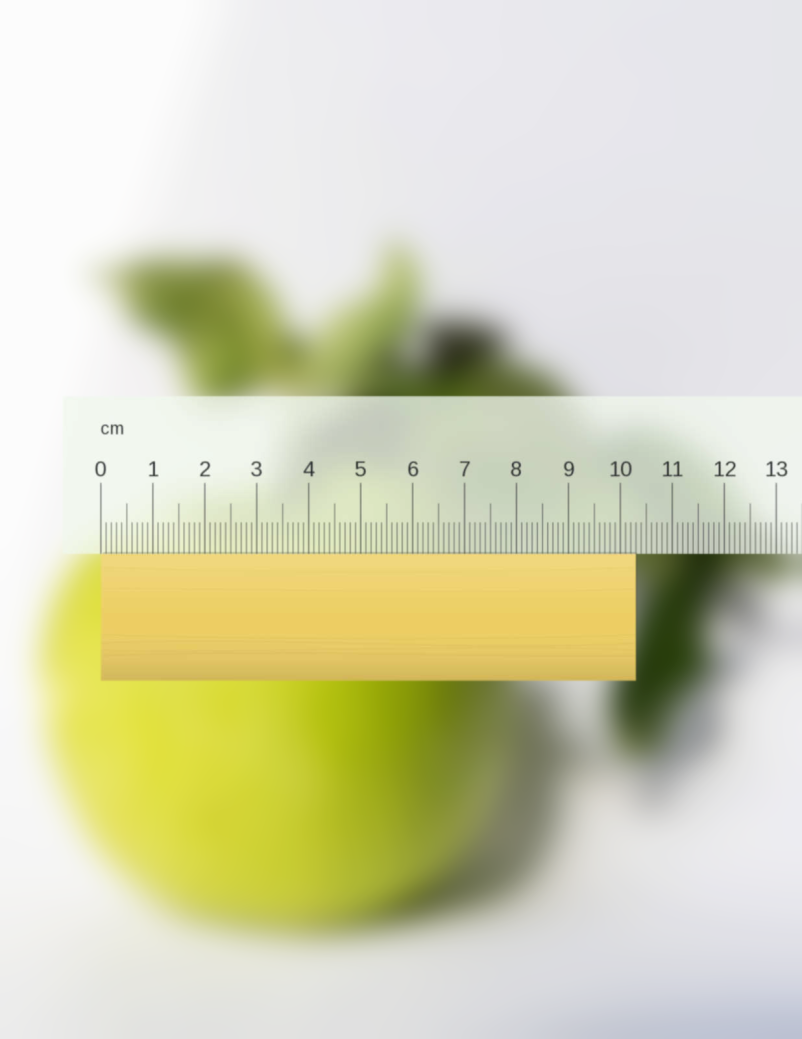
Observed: 10.3 cm
